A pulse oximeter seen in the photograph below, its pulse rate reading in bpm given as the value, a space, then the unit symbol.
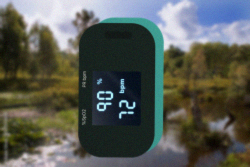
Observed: 72 bpm
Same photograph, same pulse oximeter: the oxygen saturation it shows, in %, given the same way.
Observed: 90 %
